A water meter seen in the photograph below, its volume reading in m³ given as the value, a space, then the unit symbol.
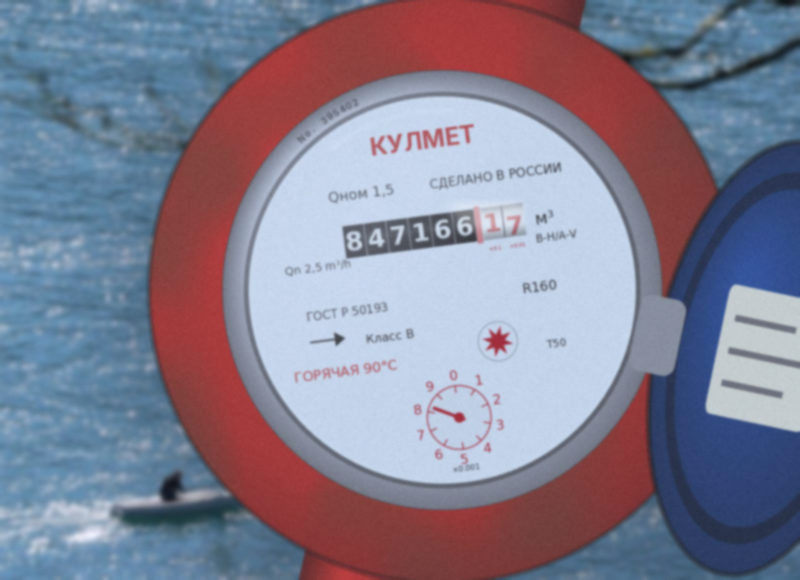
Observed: 847166.168 m³
